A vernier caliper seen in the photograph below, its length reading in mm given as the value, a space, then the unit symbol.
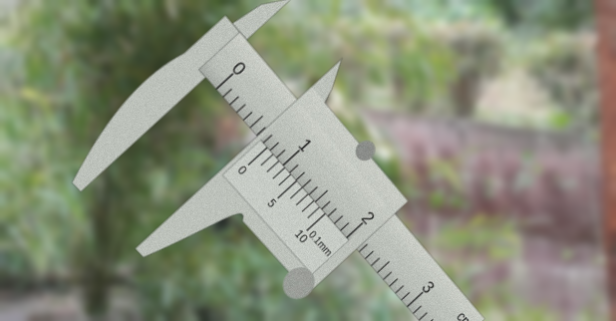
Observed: 7.6 mm
